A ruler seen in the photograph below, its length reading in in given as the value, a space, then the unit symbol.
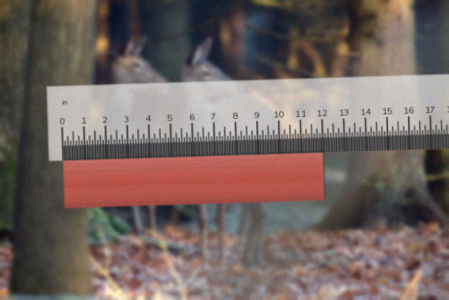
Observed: 12 in
